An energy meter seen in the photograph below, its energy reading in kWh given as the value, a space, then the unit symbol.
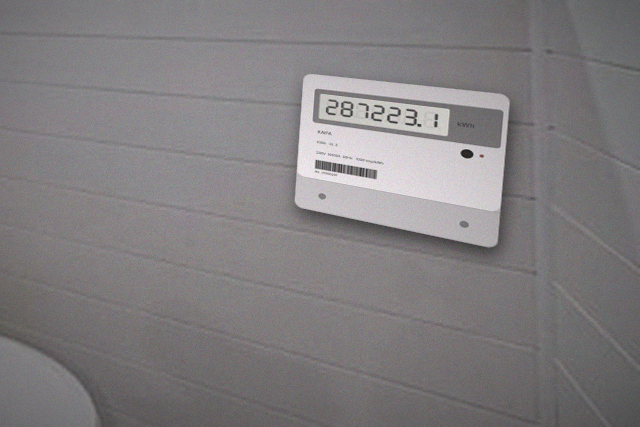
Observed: 287223.1 kWh
